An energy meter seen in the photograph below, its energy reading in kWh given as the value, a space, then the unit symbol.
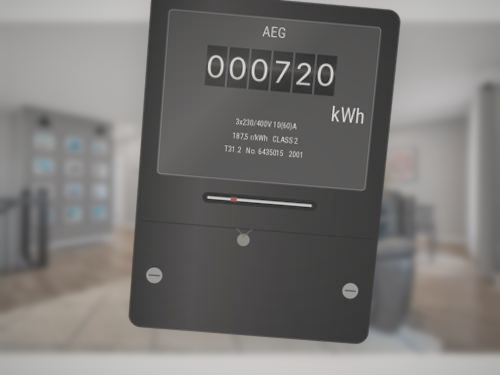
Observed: 720 kWh
